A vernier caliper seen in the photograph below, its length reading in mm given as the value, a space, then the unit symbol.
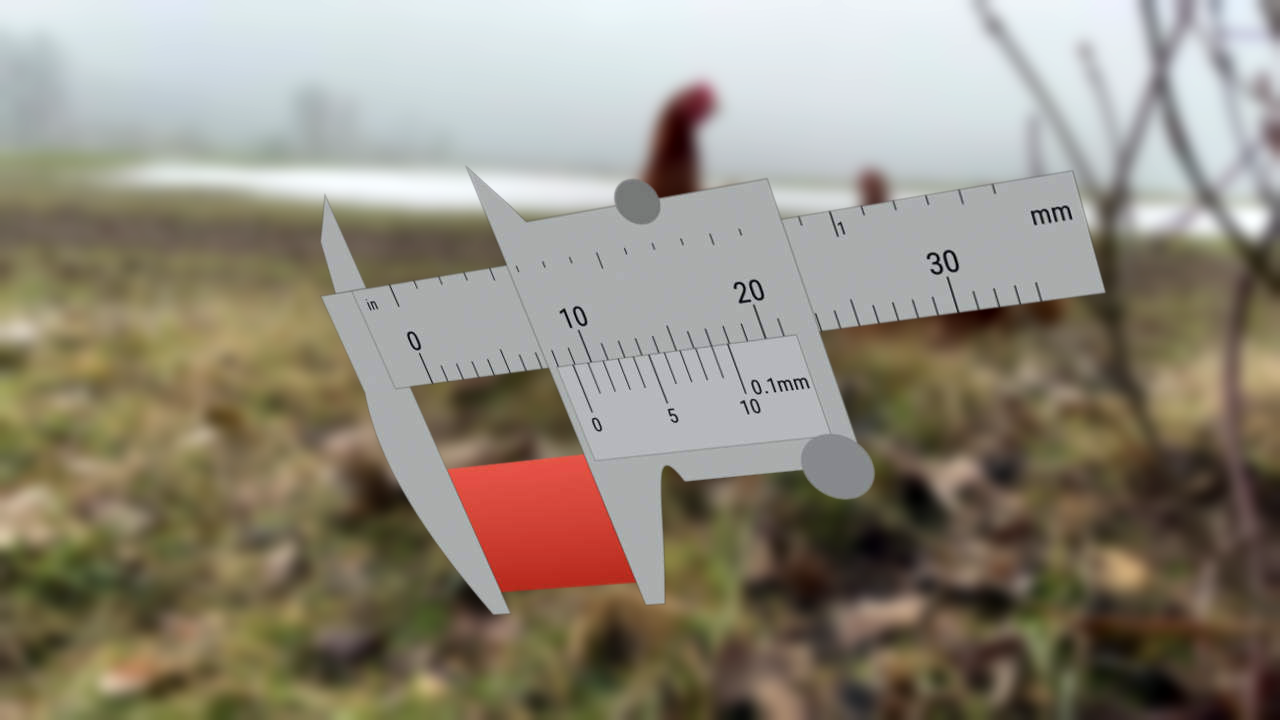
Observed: 8.9 mm
